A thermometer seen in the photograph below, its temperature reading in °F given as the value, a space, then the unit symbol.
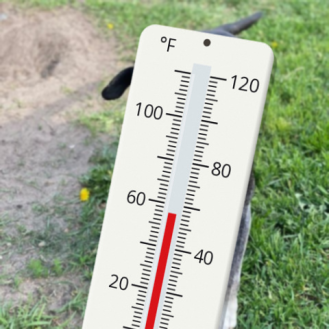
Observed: 56 °F
